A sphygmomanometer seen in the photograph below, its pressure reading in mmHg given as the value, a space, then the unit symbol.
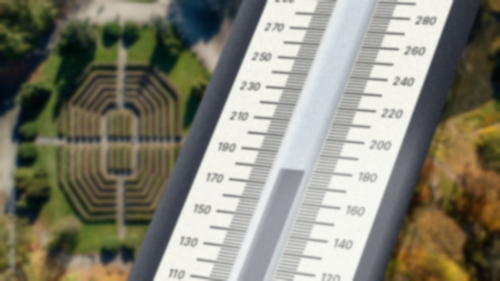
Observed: 180 mmHg
